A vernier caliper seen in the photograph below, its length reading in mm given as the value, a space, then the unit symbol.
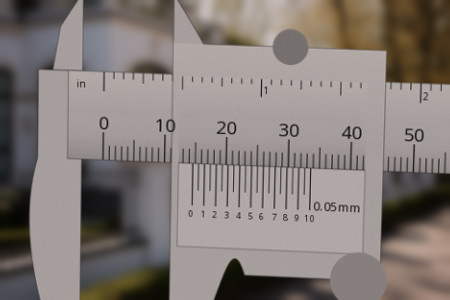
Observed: 14.6 mm
